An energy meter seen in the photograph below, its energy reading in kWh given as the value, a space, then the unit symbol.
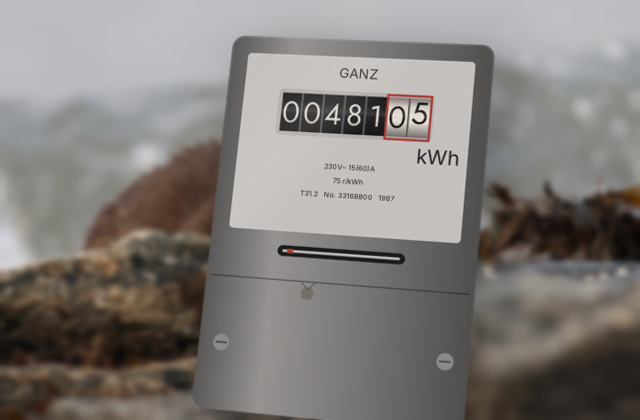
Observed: 481.05 kWh
